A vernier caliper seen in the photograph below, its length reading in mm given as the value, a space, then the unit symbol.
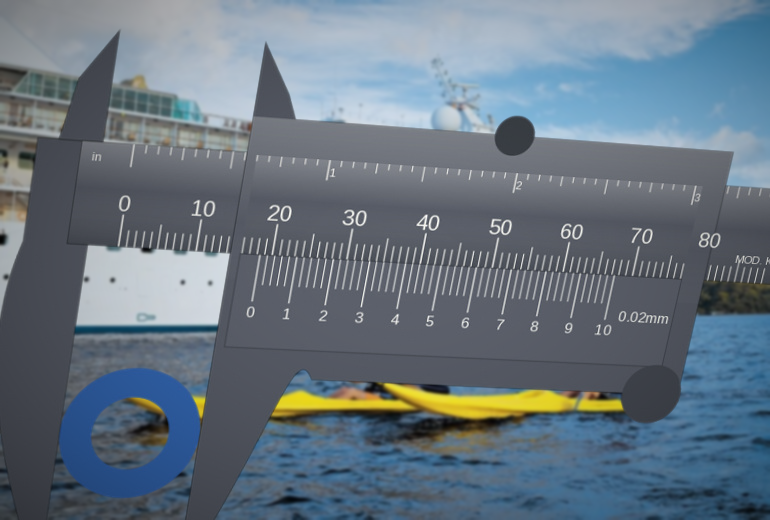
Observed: 18.4 mm
